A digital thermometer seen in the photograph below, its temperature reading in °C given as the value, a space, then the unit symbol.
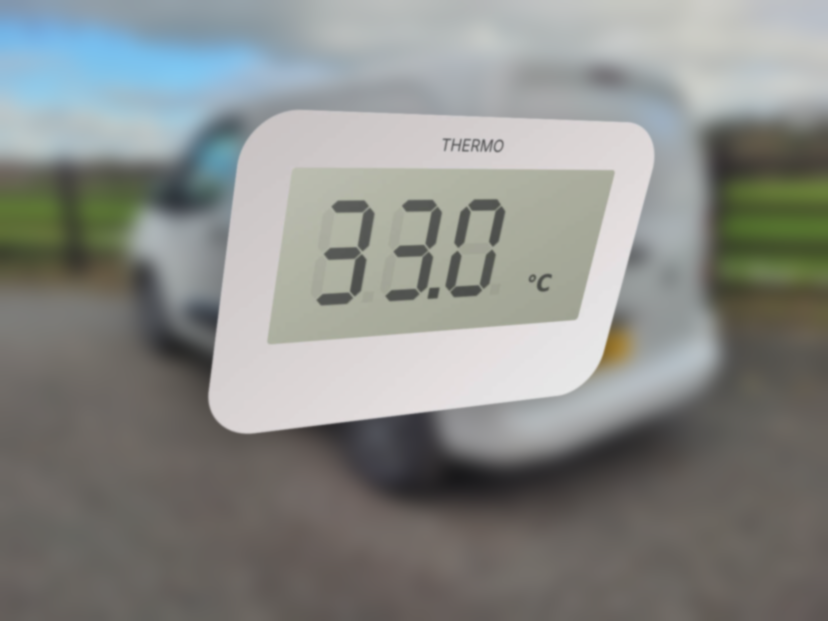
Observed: 33.0 °C
